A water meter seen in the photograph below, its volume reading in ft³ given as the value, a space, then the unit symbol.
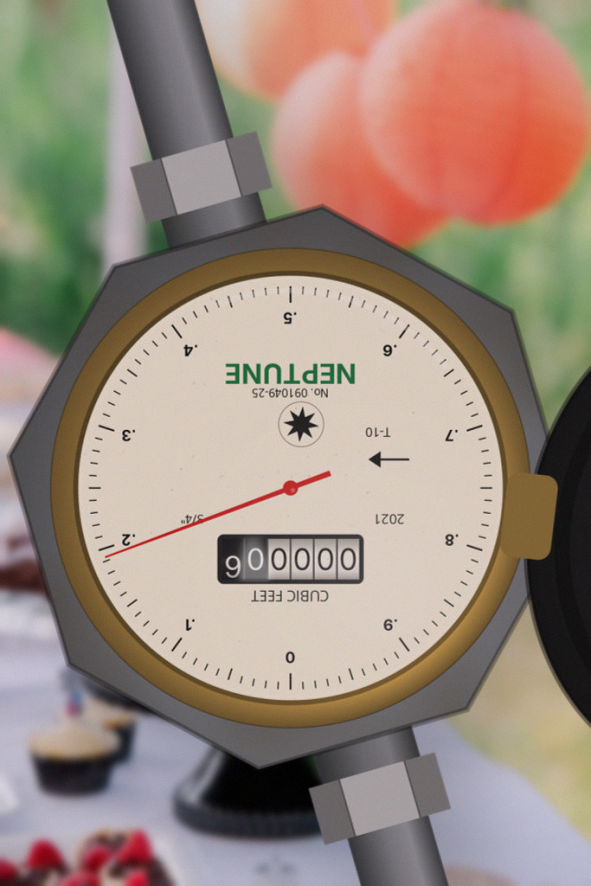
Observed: 6.19 ft³
